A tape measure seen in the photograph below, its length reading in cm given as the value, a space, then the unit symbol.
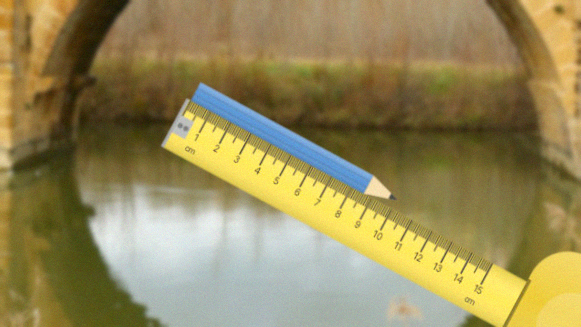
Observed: 10 cm
